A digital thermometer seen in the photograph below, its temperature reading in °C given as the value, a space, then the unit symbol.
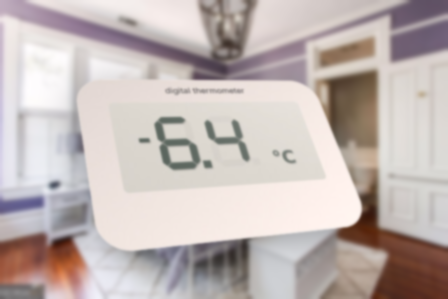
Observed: -6.4 °C
